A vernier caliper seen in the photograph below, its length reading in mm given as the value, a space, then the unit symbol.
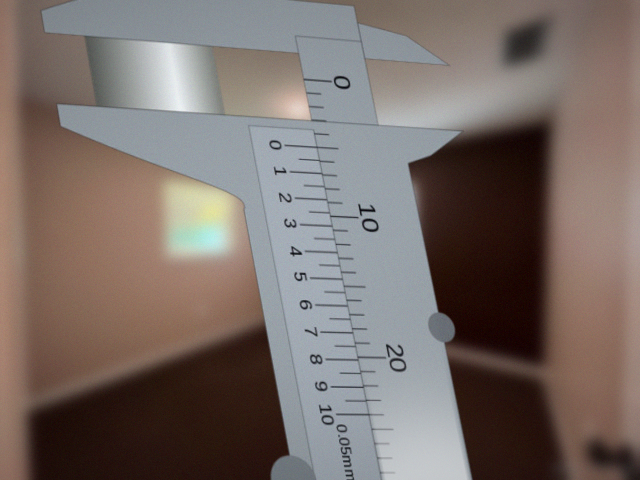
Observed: 5.0 mm
